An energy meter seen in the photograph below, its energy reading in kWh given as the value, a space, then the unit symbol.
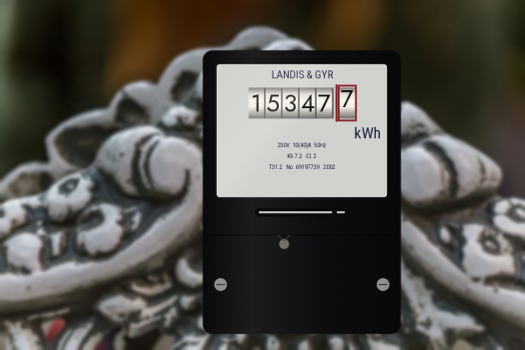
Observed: 15347.7 kWh
